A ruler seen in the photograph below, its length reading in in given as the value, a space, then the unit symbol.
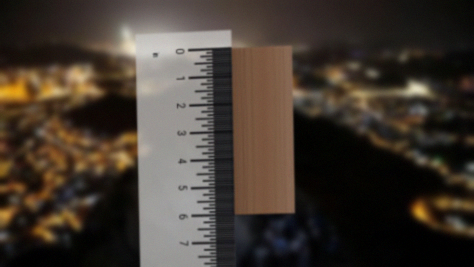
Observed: 6 in
